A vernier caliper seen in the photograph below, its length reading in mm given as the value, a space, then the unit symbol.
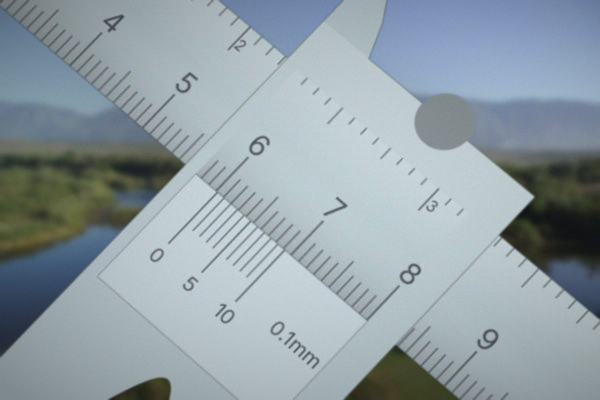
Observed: 60.2 mm
